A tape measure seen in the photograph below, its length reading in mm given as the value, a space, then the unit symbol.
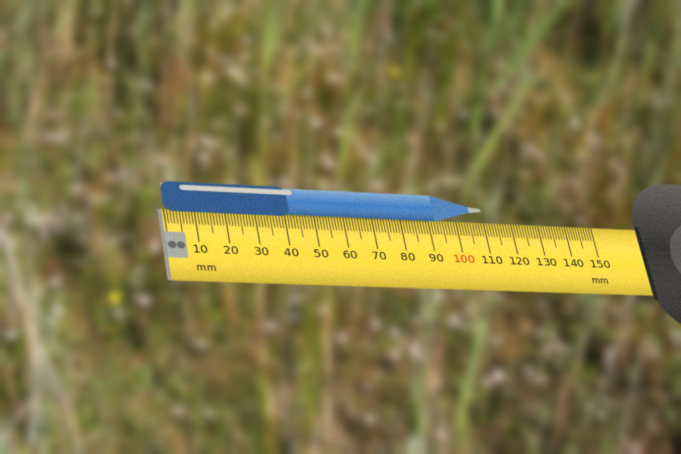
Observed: 110 mm
